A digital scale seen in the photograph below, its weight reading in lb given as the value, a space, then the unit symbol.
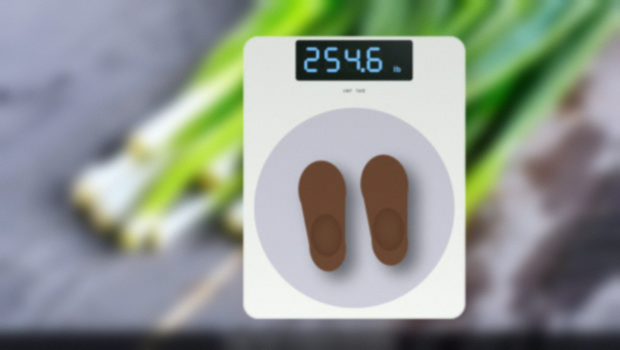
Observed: 254.6 lb
